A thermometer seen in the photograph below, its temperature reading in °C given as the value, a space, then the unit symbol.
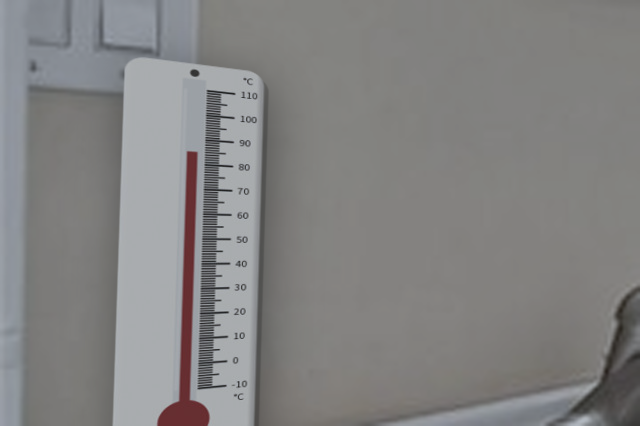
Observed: 85 °C
